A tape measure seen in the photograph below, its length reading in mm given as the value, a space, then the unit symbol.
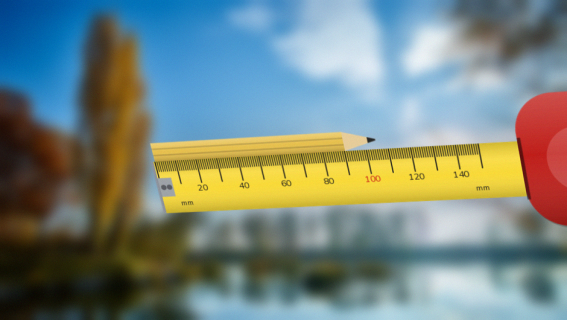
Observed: 105 mm
